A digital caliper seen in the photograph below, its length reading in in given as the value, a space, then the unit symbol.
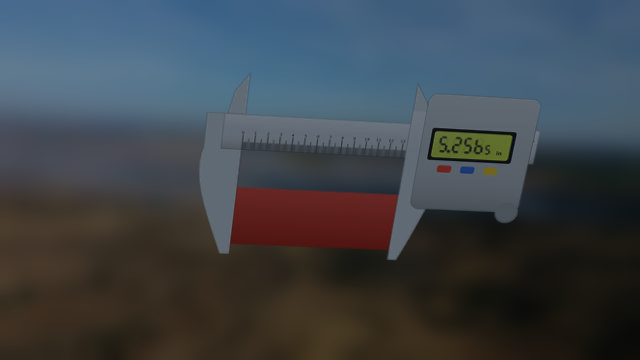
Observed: 5.2565 in
